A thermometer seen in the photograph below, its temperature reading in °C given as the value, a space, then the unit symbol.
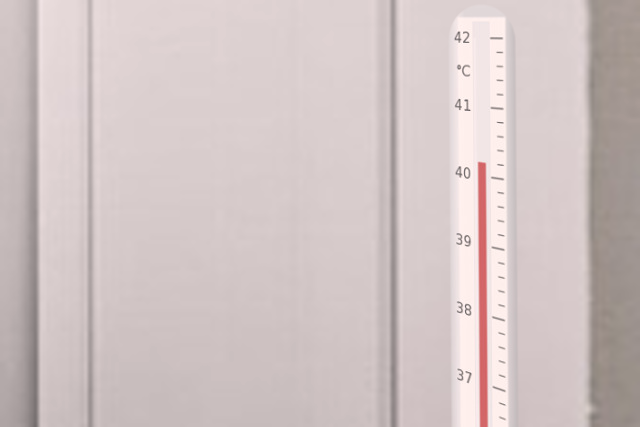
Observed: 40.2 °C
